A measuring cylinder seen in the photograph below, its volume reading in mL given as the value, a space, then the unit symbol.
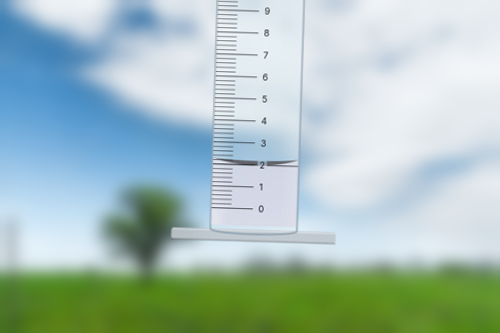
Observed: 2 mL
